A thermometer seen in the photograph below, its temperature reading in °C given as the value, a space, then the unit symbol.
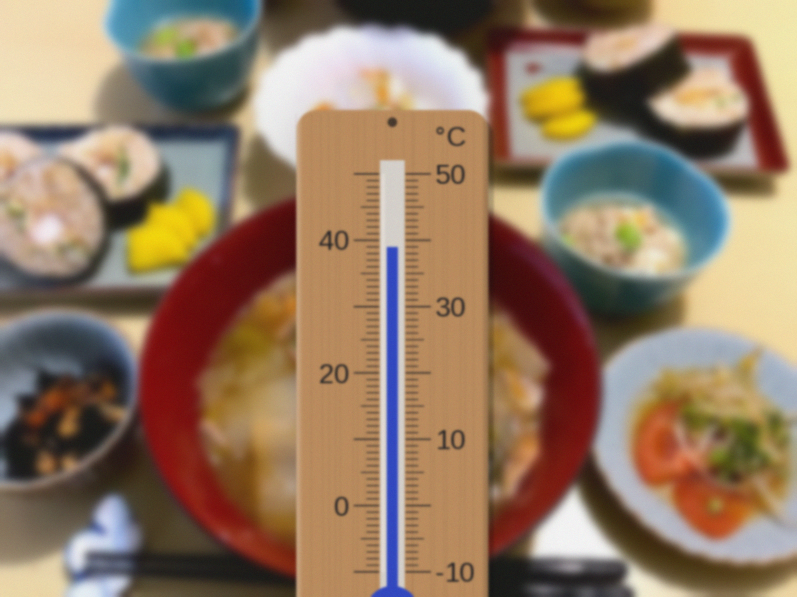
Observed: 39 °C
